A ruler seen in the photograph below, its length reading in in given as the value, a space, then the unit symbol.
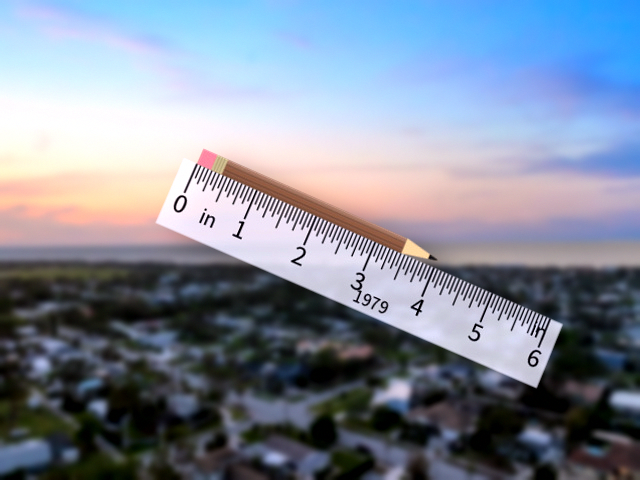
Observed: 4 in
